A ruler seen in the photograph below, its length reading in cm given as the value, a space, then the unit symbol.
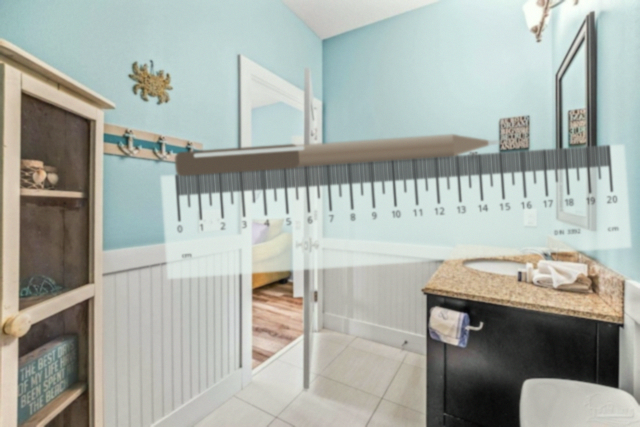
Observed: 15 cm
